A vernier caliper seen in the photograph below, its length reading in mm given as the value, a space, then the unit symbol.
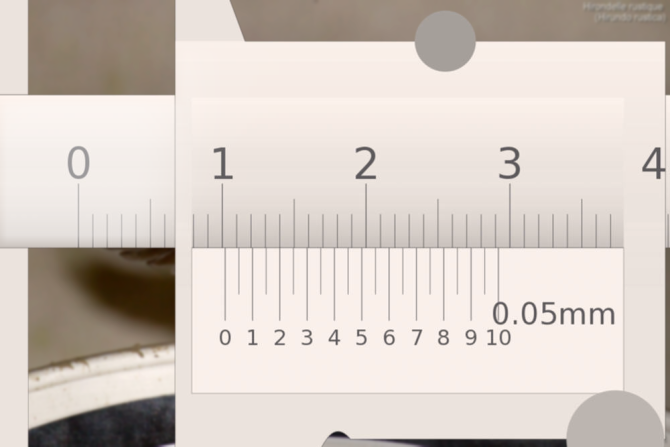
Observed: 10.2 mm
